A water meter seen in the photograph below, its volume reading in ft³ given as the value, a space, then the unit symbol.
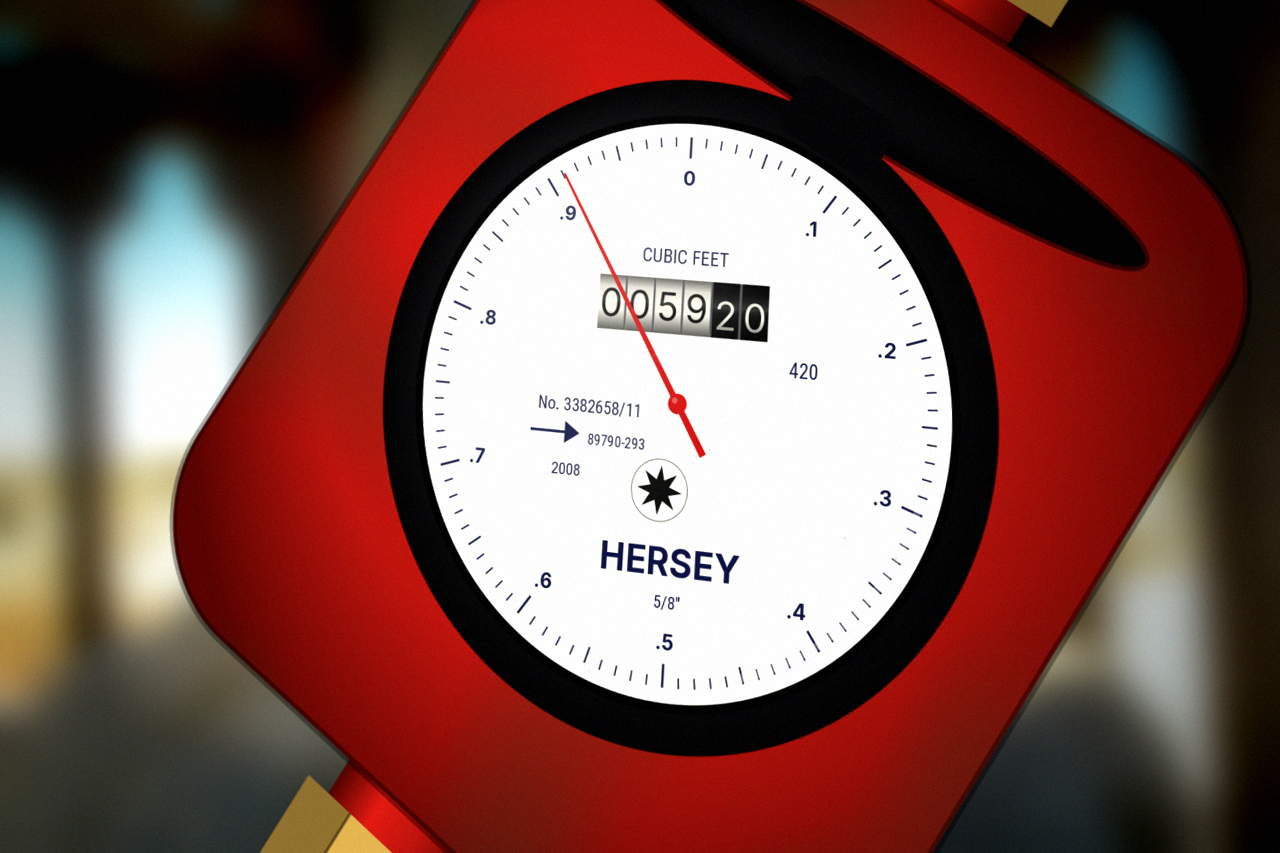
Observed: 5919.91 ft³
